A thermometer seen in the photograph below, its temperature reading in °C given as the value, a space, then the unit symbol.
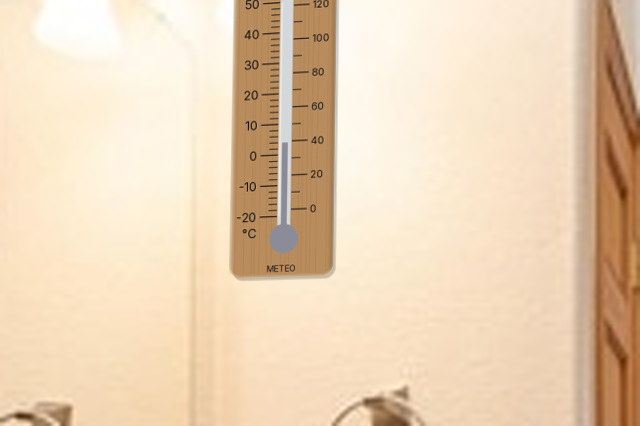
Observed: 4 °C
